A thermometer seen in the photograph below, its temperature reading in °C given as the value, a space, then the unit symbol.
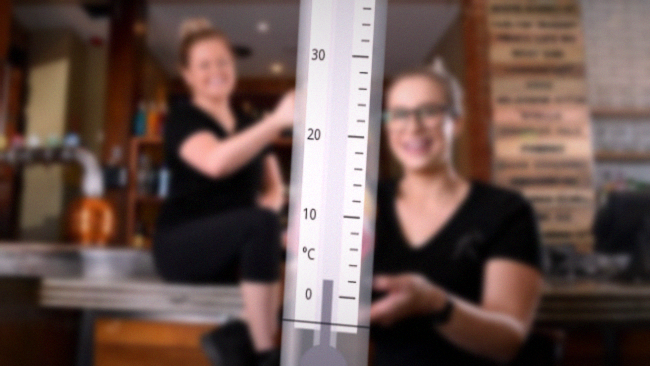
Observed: 2 °C
